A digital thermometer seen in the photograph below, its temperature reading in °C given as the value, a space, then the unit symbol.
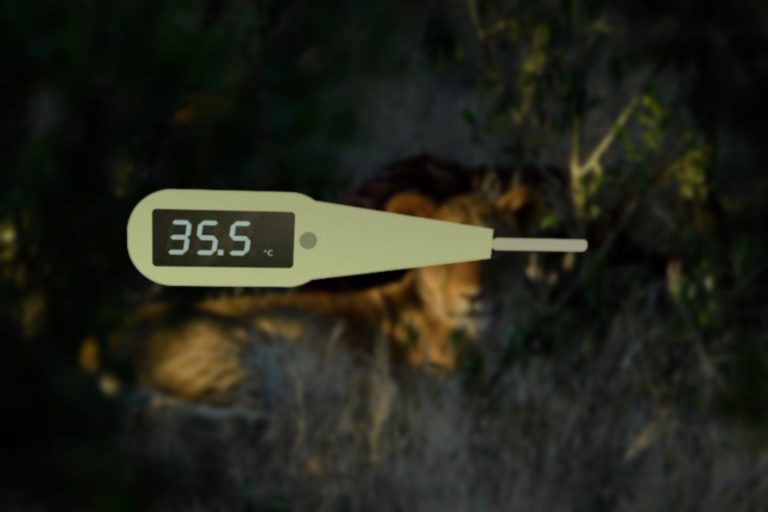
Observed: 35.5 °C
